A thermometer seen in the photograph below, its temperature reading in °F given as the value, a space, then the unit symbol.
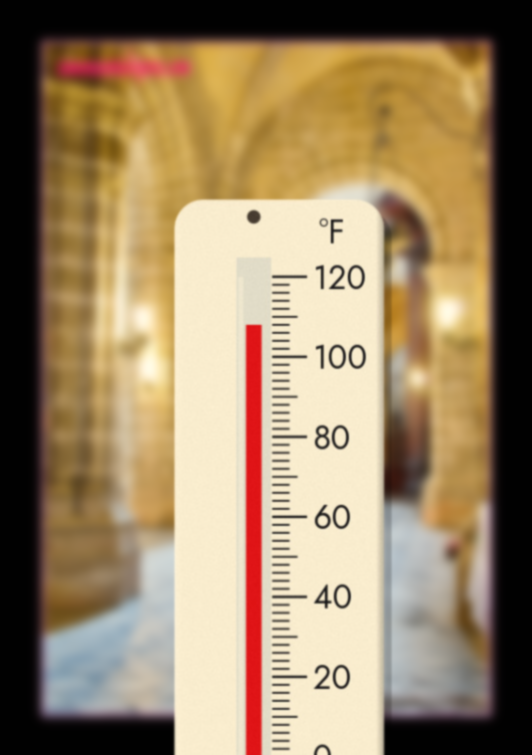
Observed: 108 °F
